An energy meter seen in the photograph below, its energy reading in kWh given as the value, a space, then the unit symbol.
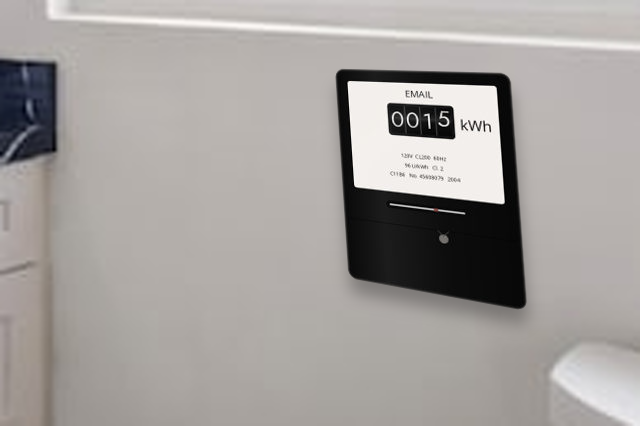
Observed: 15 kWh
